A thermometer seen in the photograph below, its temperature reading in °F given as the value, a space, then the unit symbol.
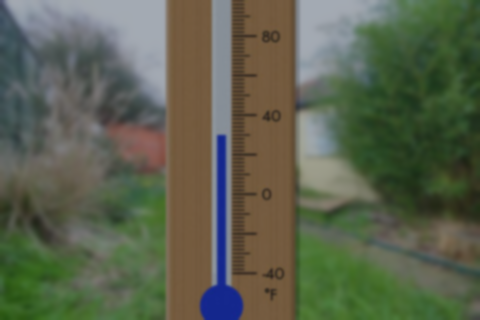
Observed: 30 °F
